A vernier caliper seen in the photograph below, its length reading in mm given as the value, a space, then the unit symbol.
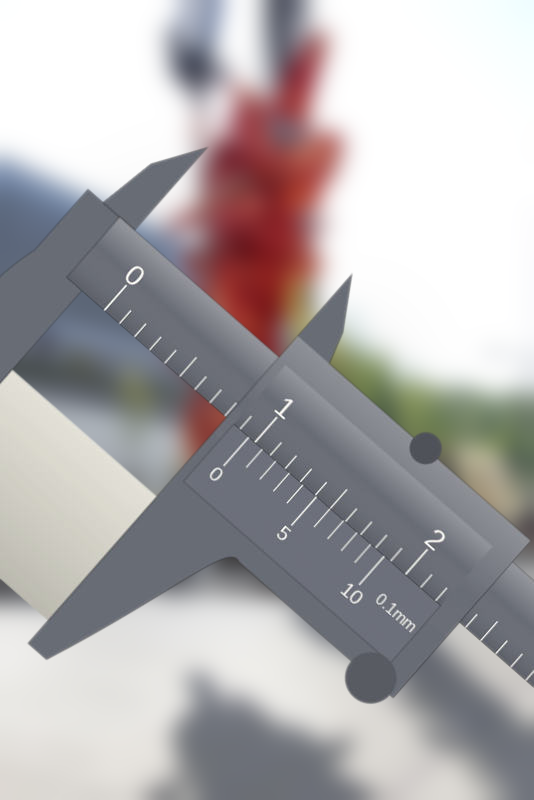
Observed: 9.6 mm
